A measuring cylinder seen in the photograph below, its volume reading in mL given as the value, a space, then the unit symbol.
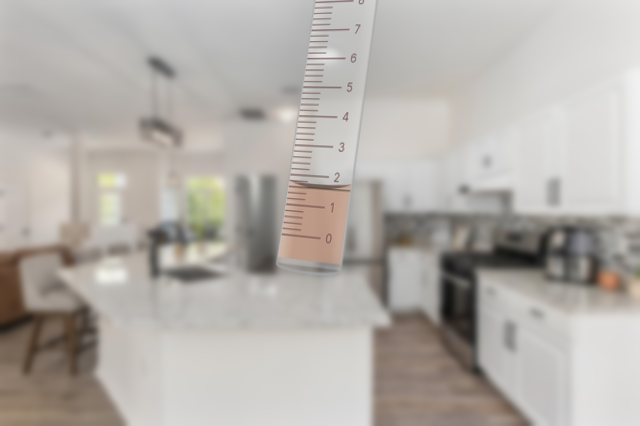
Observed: 1.6 mL
